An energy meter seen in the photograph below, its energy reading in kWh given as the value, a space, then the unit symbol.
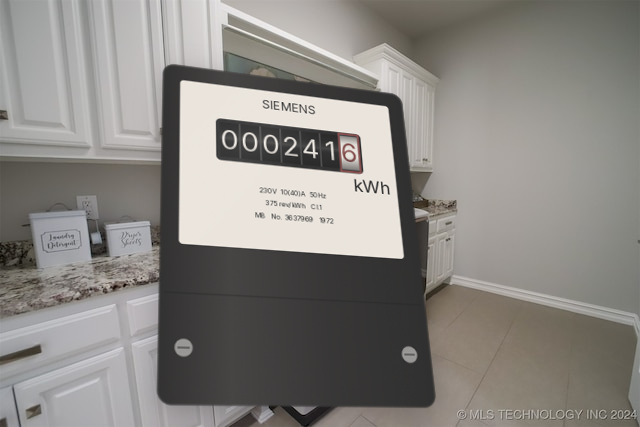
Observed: 241.6 kWh
